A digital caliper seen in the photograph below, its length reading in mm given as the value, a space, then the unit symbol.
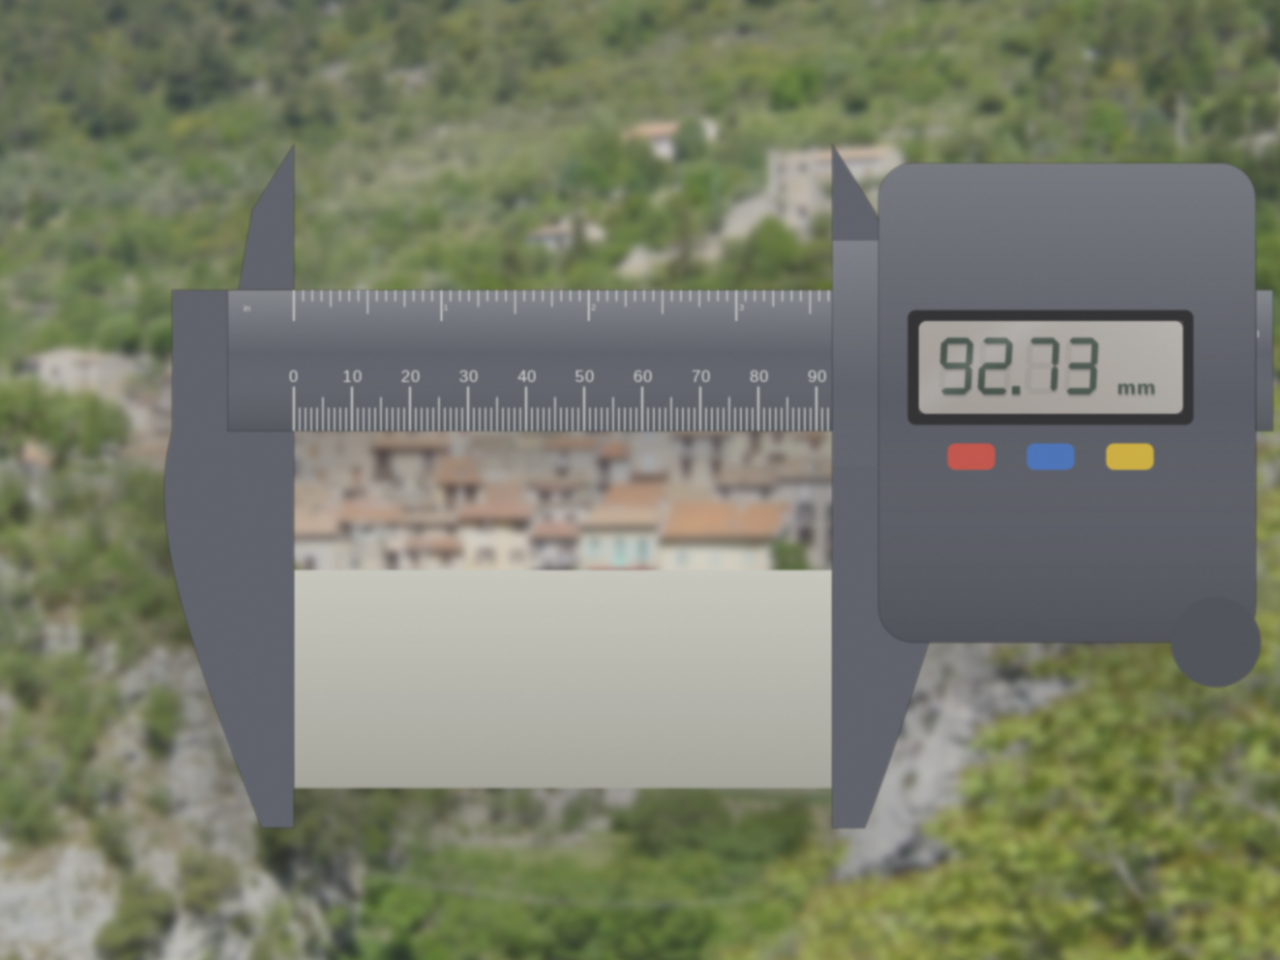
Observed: 92.73 mm
